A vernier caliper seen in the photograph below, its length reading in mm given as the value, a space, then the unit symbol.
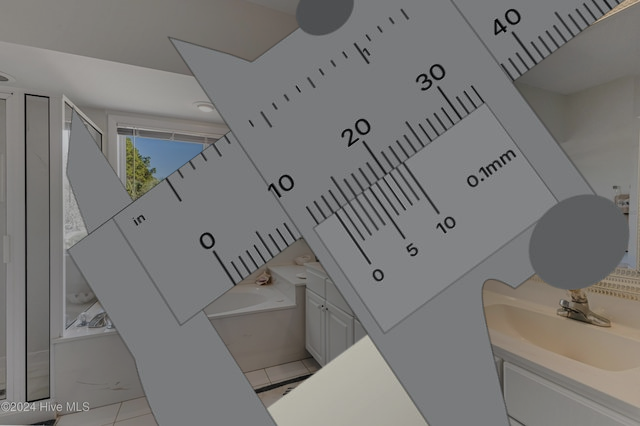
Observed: 13.2 mm
